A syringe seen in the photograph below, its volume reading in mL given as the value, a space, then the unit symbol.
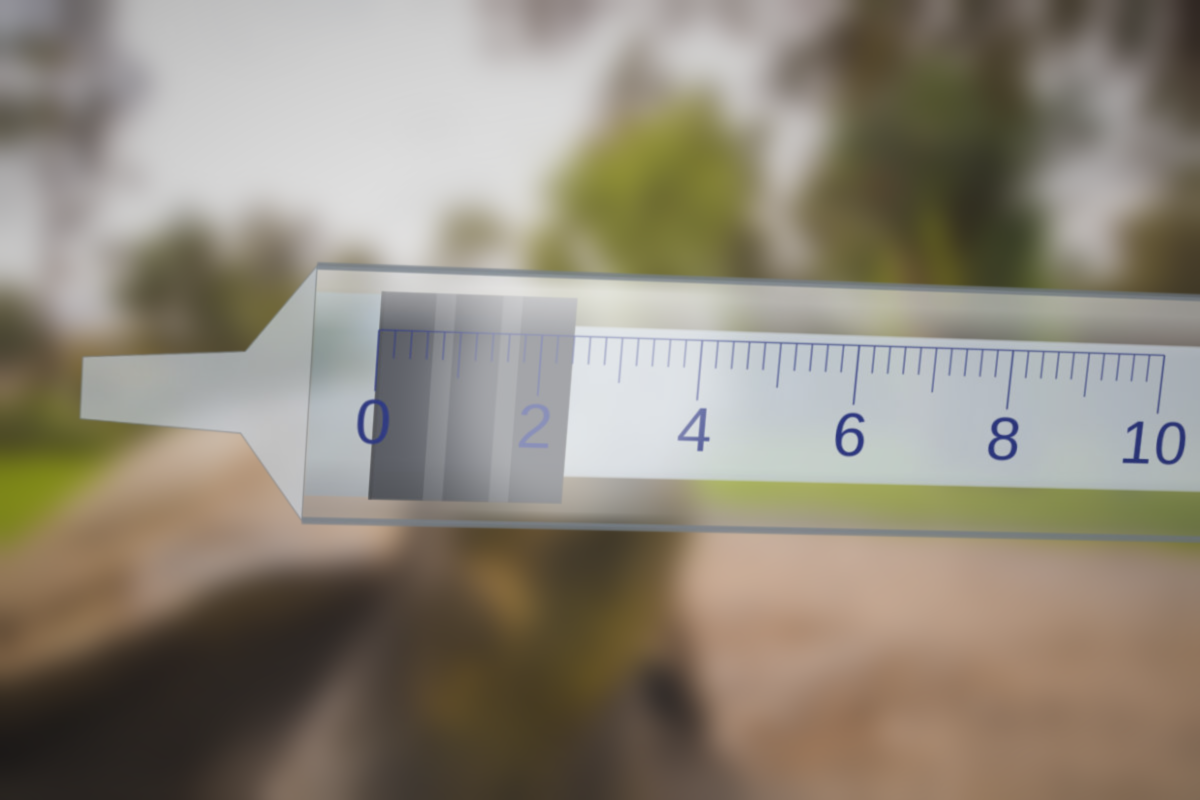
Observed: 0 mL
